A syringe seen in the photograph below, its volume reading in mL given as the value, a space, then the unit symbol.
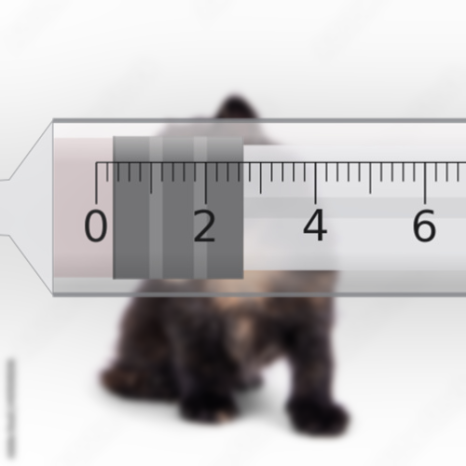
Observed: 0.3 mL
